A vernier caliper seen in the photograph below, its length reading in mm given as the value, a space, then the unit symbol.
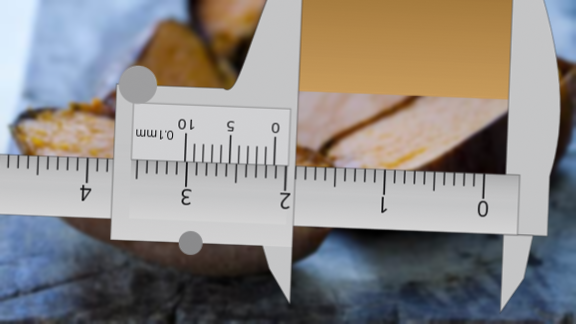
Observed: 21.2 mm
